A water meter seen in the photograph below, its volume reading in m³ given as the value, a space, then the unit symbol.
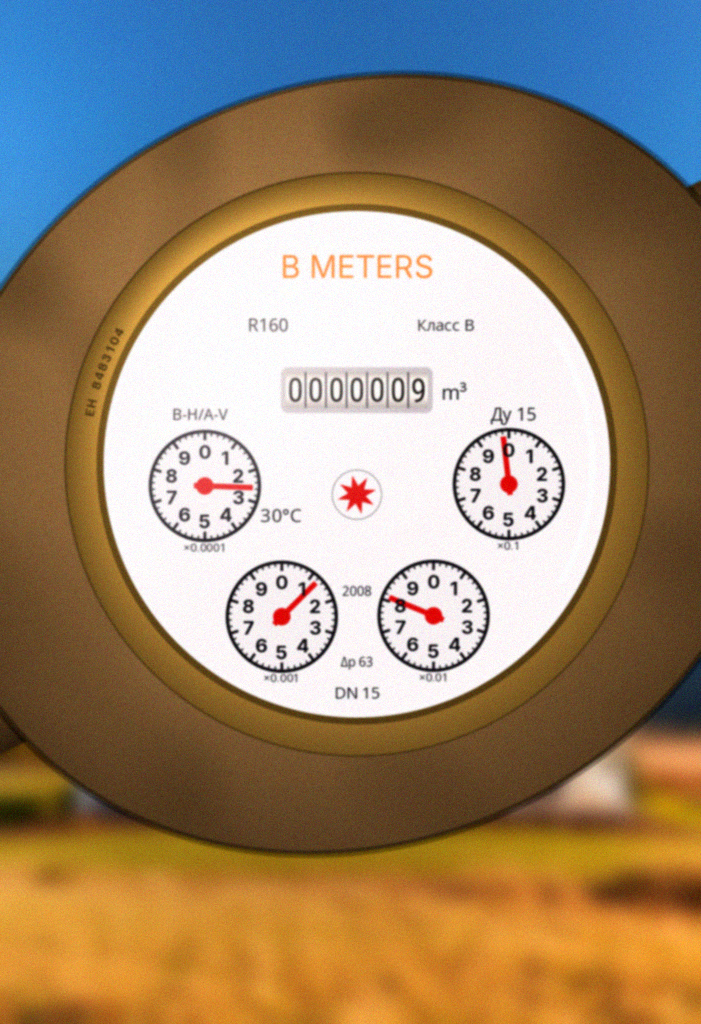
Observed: 8.9812 m³
